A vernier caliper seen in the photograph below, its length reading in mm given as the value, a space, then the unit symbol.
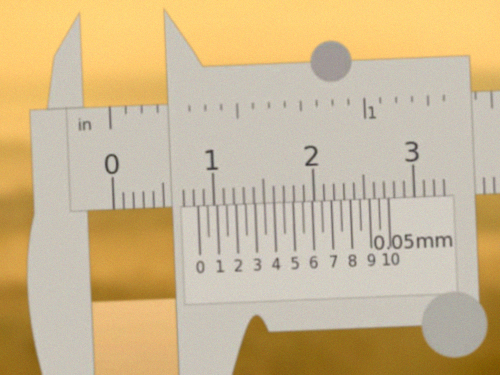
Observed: 8.4 mm
